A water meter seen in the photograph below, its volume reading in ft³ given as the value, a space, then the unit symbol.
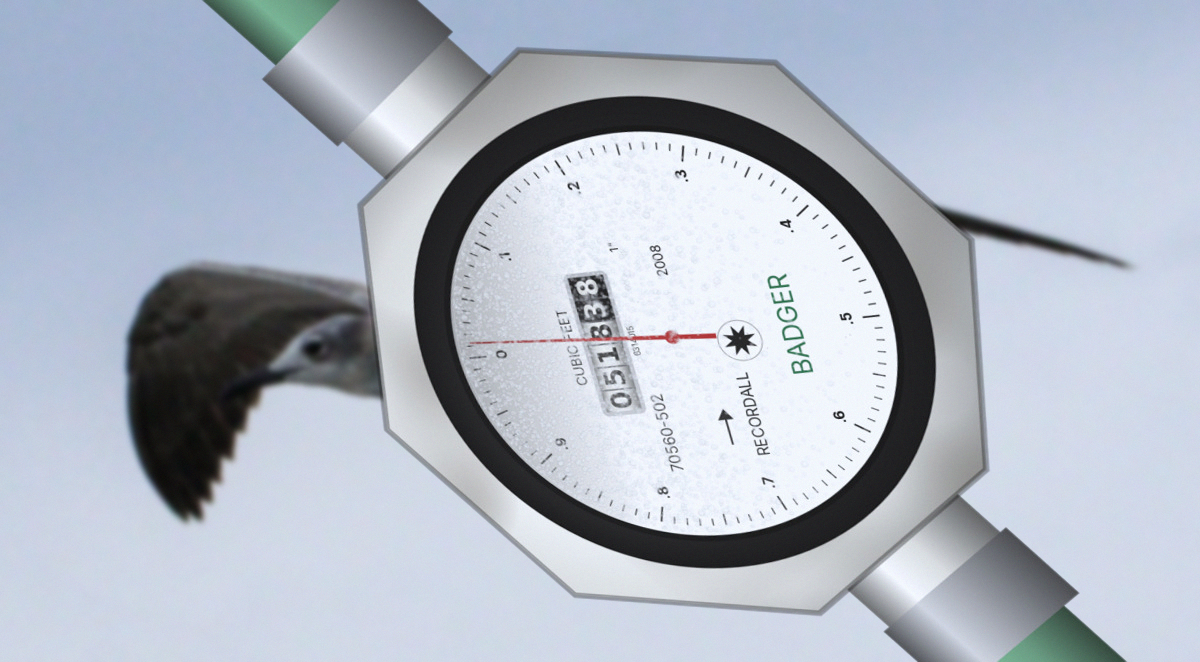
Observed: 51838.01 ft³
